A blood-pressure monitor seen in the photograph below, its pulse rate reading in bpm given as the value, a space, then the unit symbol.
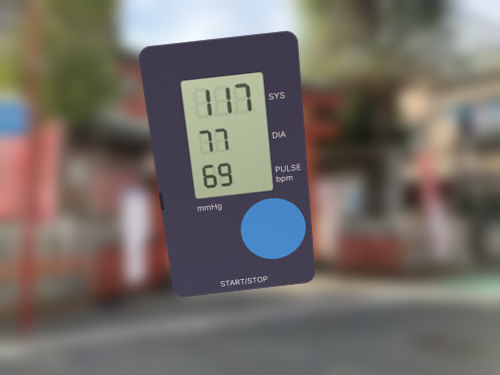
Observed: 69 bpm
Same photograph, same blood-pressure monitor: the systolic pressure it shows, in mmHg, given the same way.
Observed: 117 mmHg
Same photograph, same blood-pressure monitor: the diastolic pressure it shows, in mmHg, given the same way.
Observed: 77 mmHg
